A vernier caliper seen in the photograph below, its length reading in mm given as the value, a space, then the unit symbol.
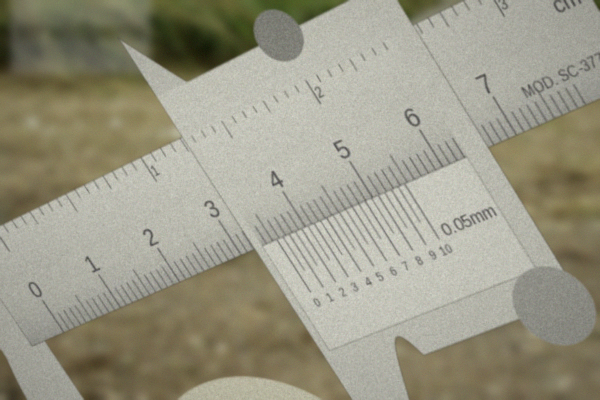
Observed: 35.6 mm
